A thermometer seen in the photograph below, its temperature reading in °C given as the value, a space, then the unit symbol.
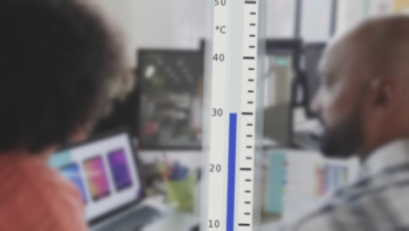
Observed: 30 °C
